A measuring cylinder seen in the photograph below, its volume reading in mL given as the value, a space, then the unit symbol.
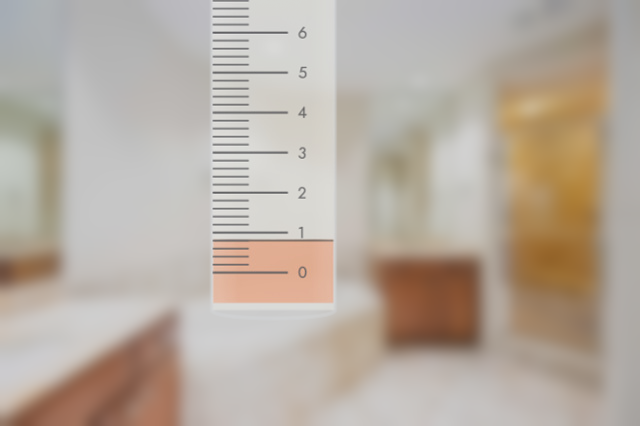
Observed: 0.8 mL
